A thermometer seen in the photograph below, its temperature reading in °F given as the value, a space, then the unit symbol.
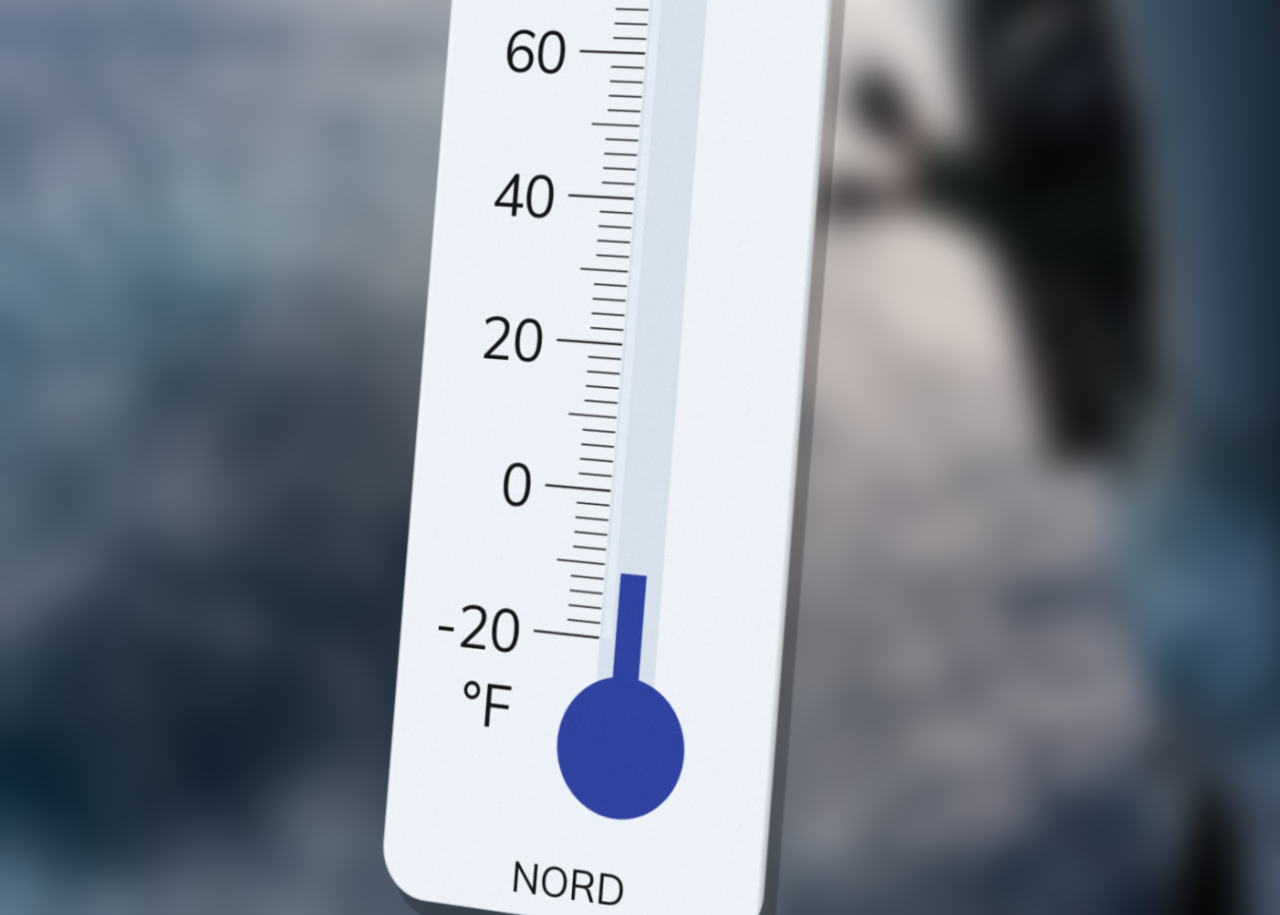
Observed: -11 °F
